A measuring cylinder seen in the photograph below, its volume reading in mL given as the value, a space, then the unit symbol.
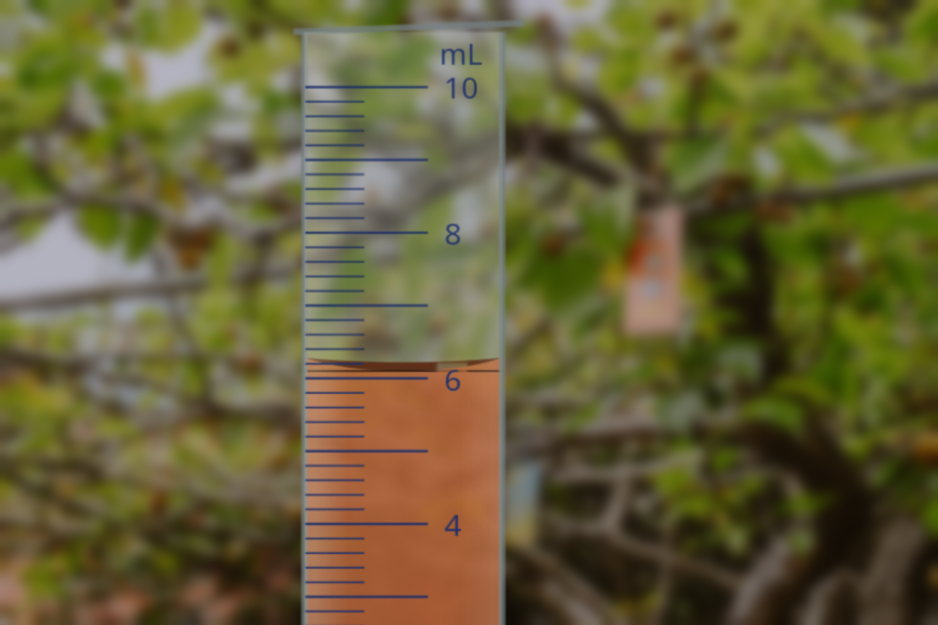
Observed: 6.1 mL
